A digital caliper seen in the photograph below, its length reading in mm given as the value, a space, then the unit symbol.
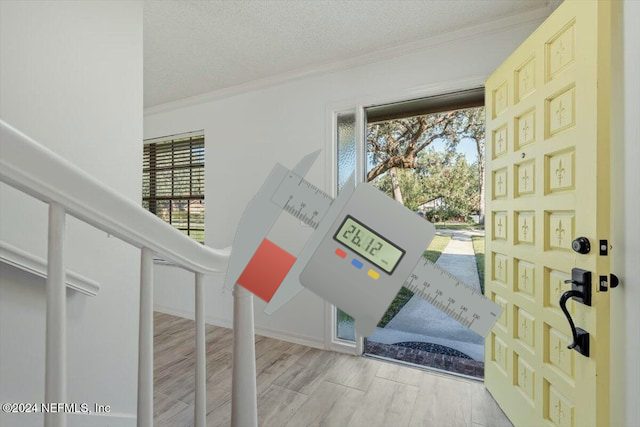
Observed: 26.12 mm
